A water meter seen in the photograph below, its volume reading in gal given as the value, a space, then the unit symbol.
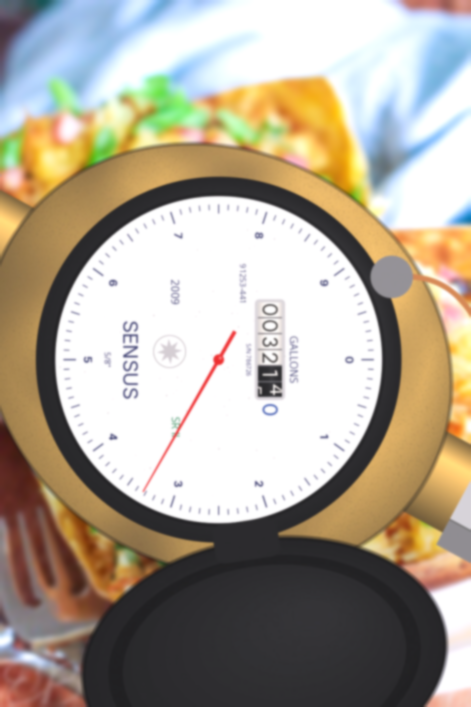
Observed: 32143.3 gal
